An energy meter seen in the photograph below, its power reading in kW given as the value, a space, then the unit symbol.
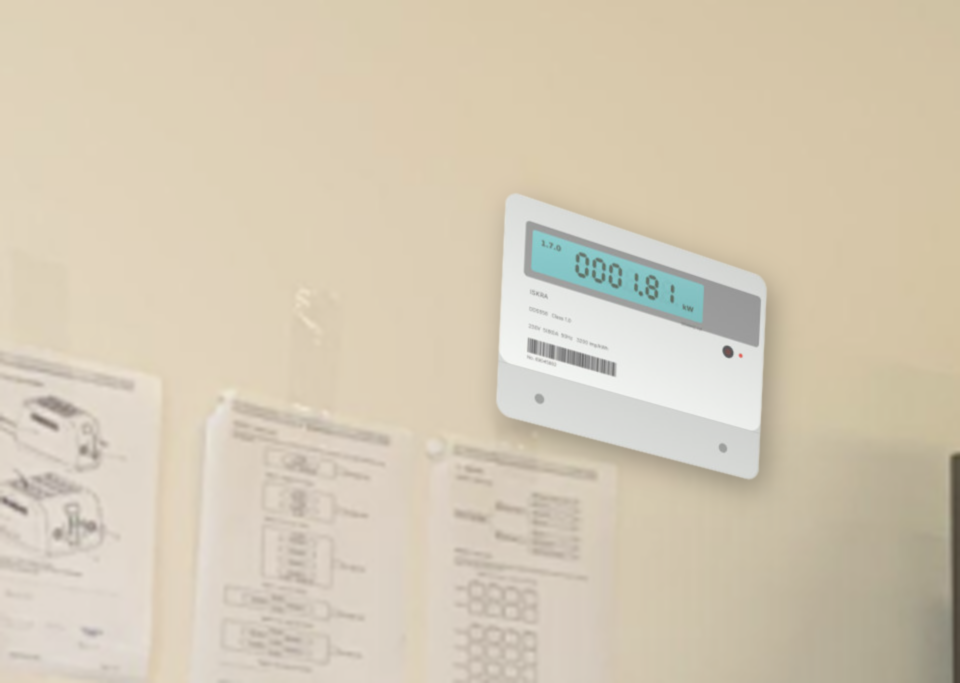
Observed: 1.81 kW
